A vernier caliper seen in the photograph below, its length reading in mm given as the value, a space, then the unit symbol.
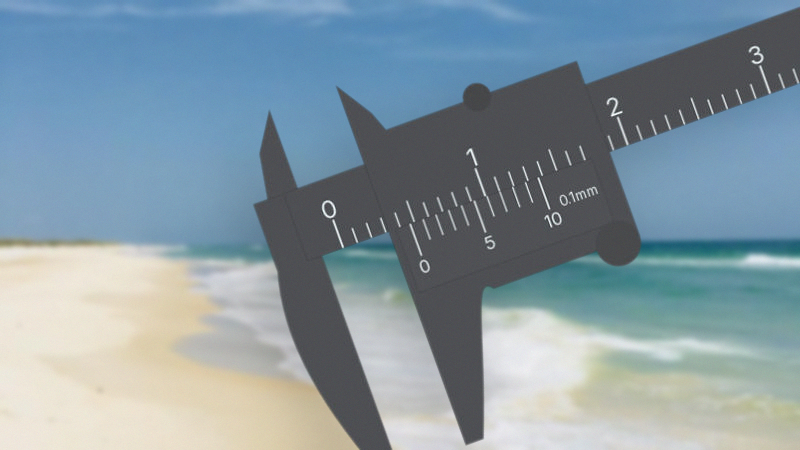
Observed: 4.7 mm
